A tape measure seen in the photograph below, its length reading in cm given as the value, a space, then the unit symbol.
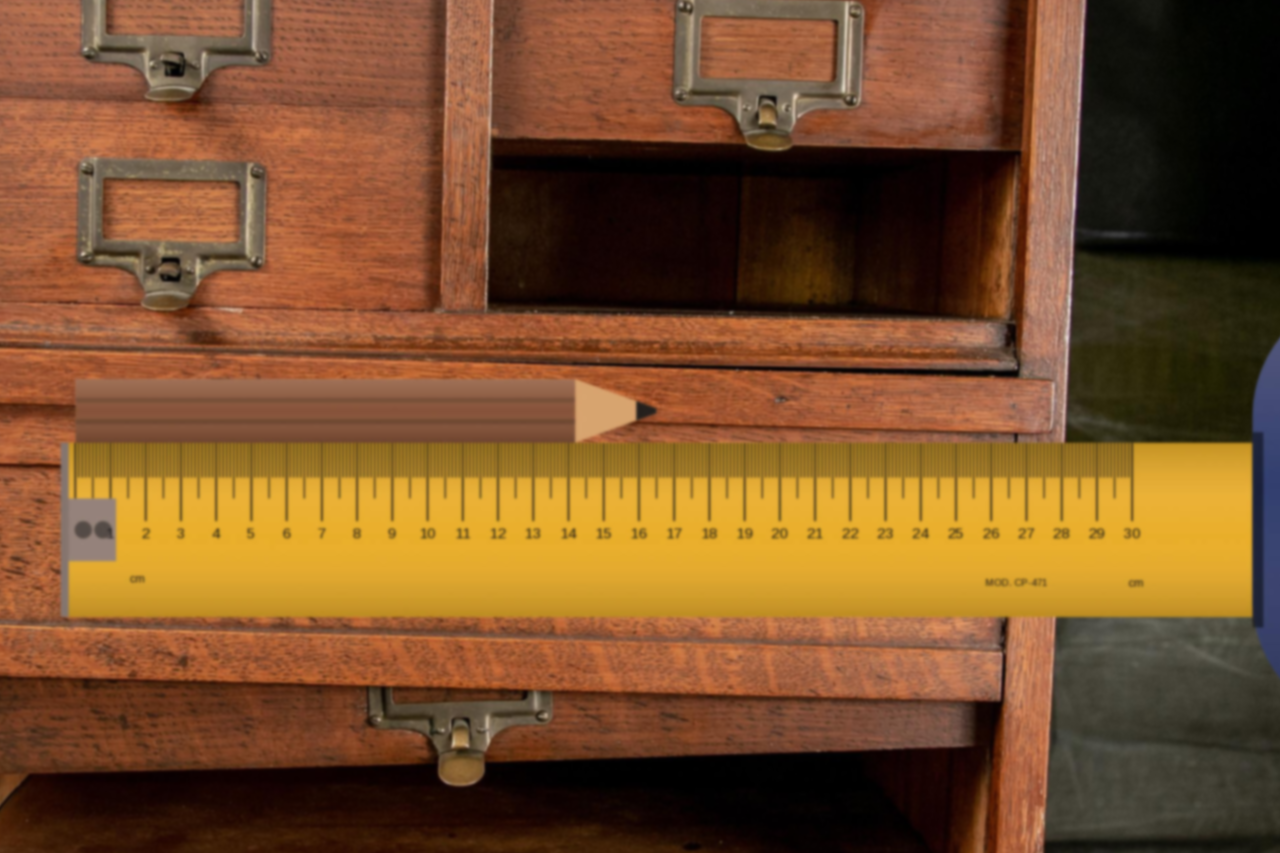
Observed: 16.5 cm
